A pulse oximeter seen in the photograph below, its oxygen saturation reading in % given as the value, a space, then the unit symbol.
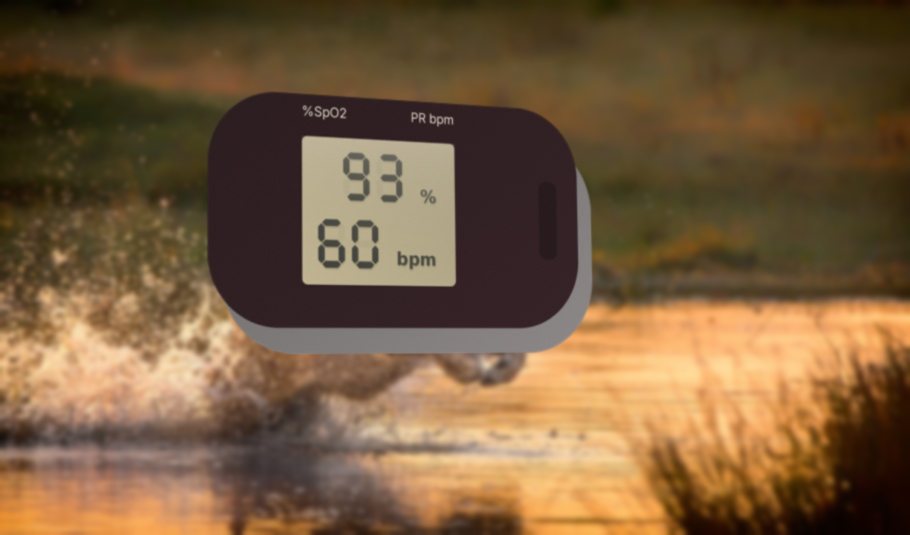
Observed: 93 %
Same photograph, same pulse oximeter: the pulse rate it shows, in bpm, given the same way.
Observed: 60 bpm
